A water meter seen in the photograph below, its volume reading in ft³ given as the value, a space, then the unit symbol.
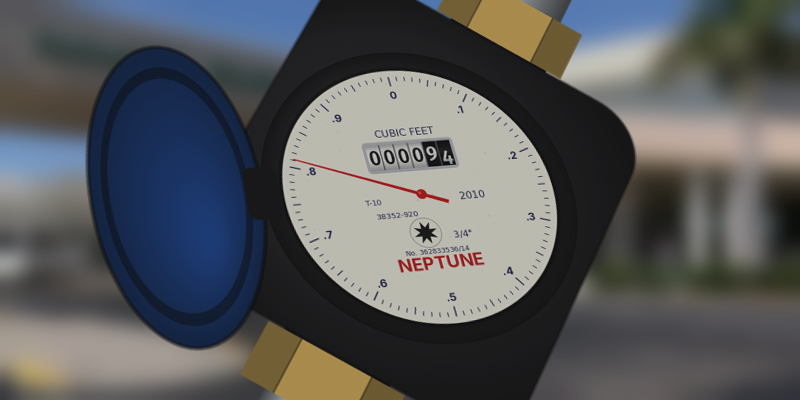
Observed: 93.81 ft³
